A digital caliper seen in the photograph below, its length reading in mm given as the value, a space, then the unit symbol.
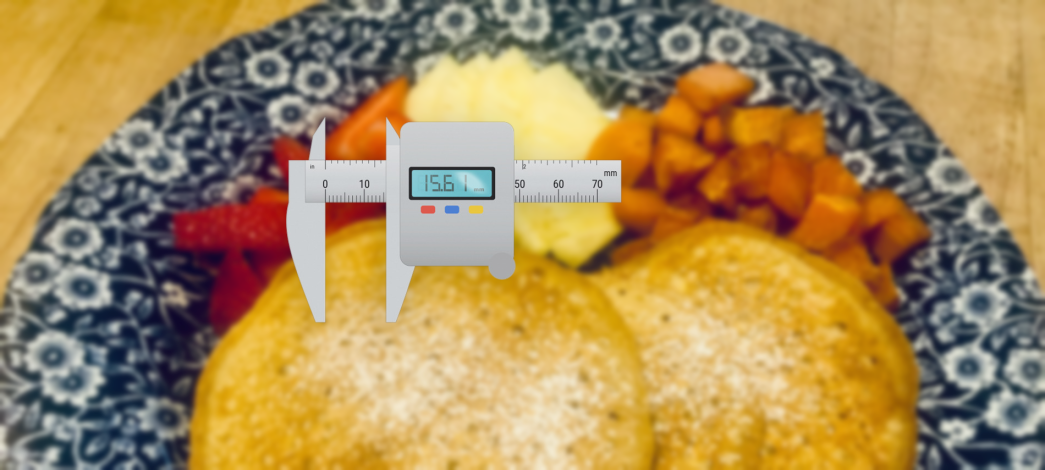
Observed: 15.61 mm
